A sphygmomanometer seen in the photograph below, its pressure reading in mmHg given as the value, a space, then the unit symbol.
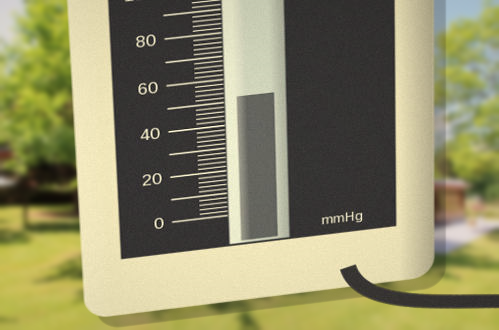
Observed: 52 mmHg
